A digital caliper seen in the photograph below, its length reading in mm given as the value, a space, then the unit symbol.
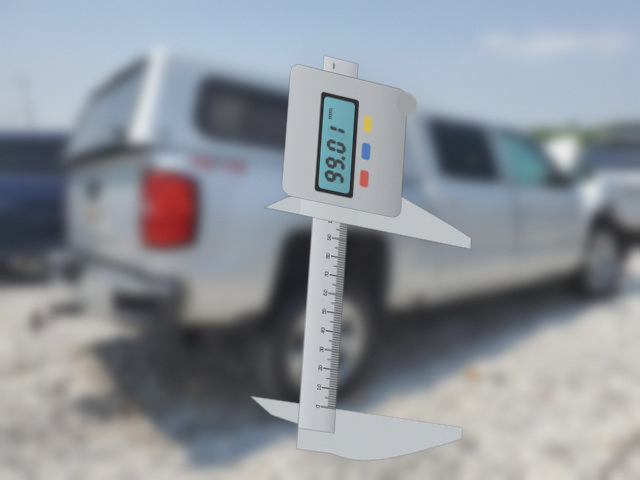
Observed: 99.01 mm
